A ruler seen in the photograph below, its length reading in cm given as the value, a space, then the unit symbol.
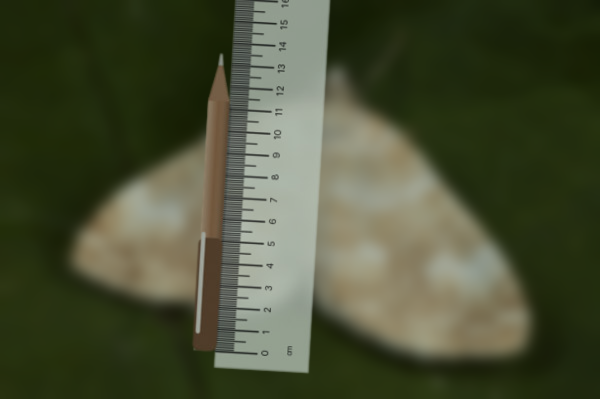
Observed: 13.5 cm
